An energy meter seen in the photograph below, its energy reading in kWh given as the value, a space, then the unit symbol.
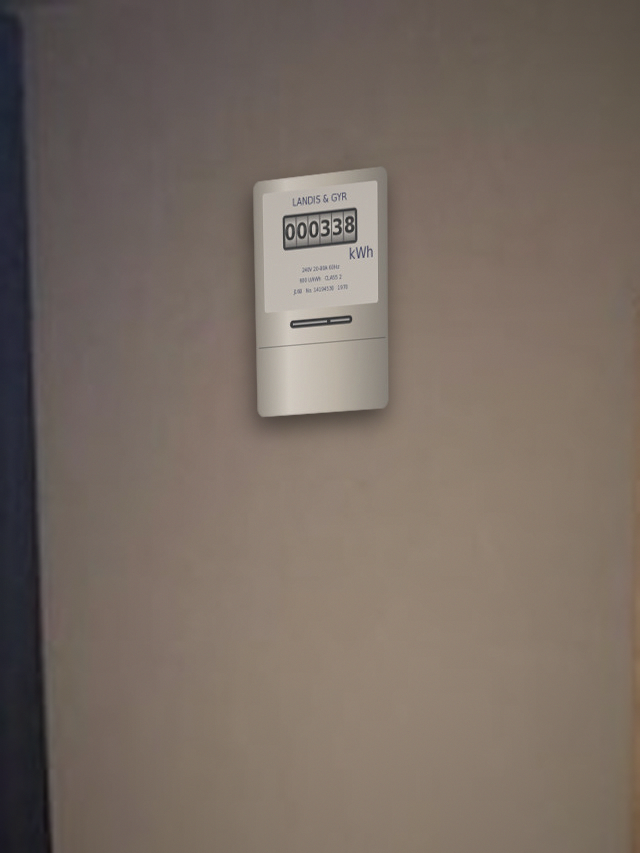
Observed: 338 kWh
